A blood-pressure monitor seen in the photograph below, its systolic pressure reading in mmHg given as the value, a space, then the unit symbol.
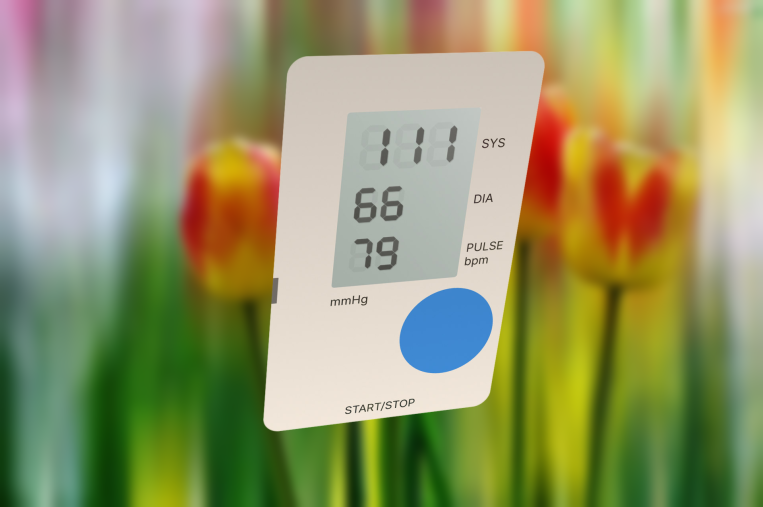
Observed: 111 mmHg
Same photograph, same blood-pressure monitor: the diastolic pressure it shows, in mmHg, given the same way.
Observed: 66 mmHg
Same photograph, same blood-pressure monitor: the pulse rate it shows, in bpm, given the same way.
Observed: 79 bpm
